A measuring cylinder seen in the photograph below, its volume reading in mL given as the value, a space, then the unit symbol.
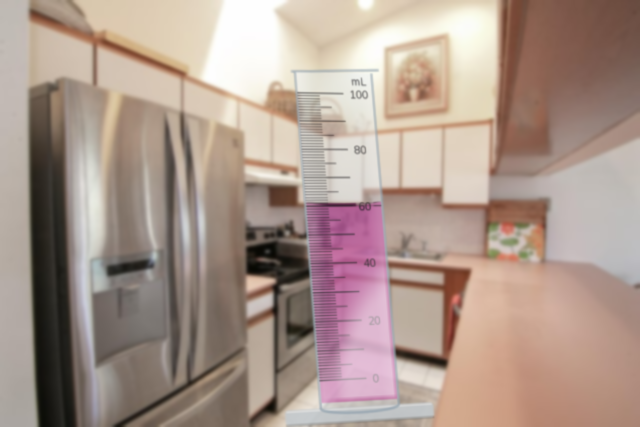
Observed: 60 mL
